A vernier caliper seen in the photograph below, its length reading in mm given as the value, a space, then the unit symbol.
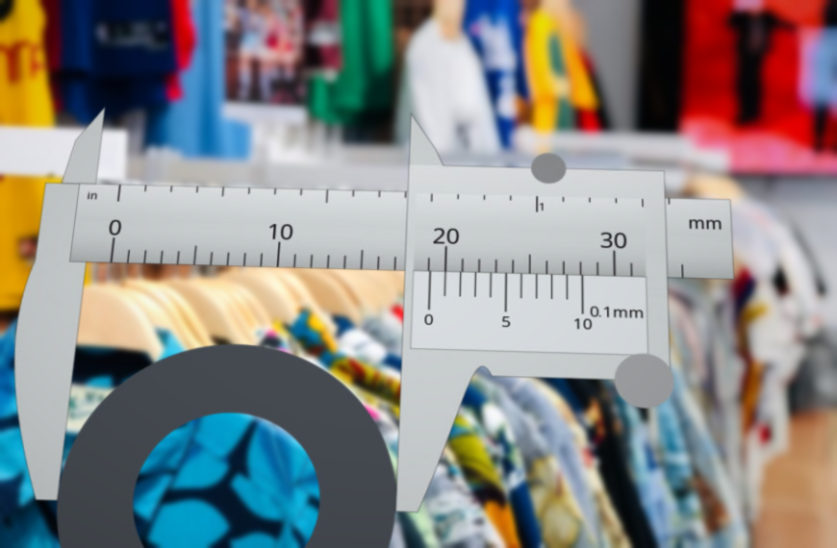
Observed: 19.1 mm
